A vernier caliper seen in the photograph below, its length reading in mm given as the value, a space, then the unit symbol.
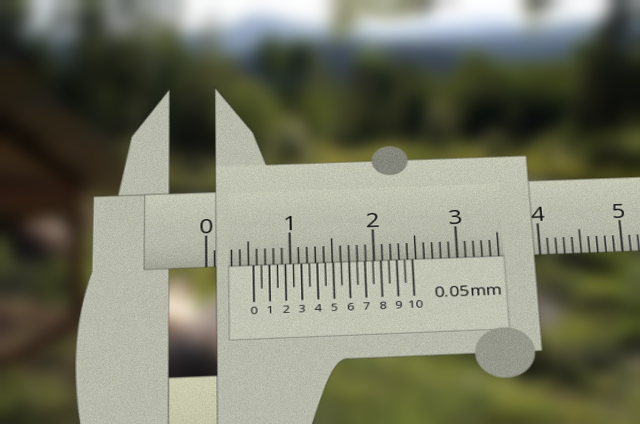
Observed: 5.6 mm
